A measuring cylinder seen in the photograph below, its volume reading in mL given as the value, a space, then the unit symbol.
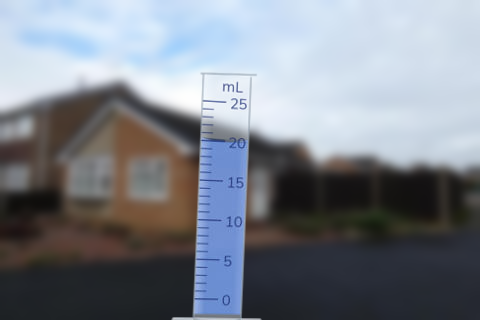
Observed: 20 mL
